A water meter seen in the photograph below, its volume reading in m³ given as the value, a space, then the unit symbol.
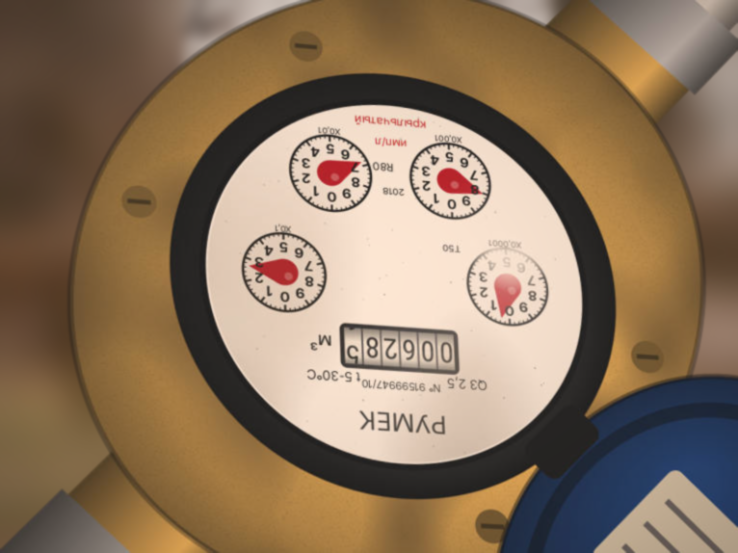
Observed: 6285.2680 m³
